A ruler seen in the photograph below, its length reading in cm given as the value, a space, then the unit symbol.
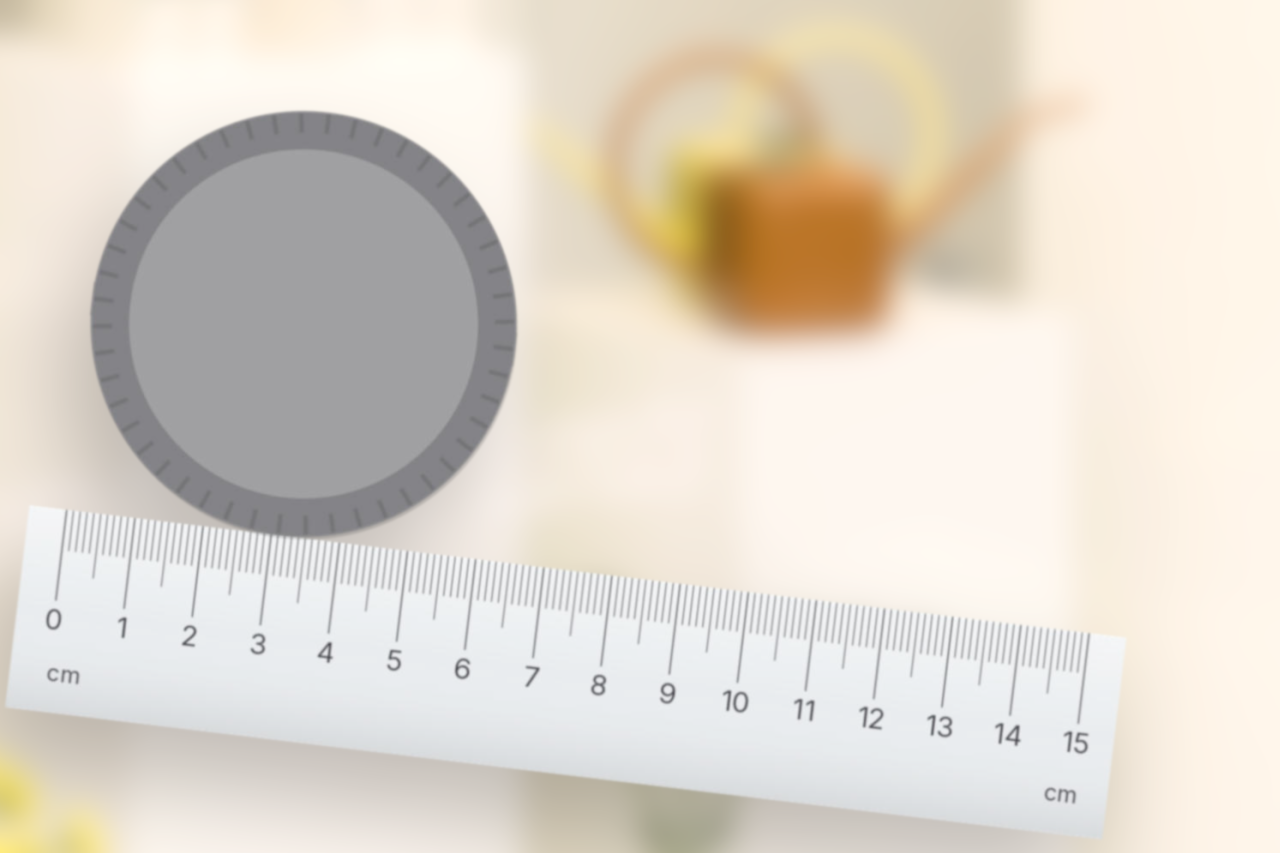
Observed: 6.2 cm
